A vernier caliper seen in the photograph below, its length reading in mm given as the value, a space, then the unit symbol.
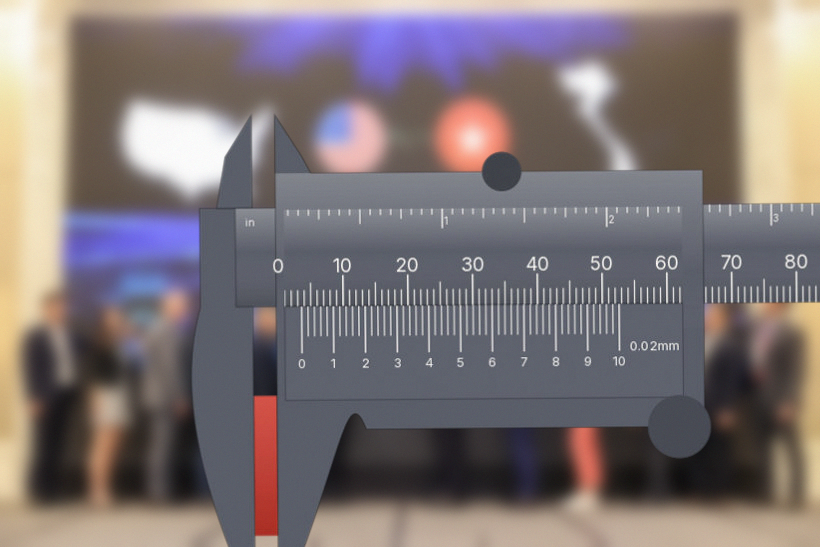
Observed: 3.6 mm
